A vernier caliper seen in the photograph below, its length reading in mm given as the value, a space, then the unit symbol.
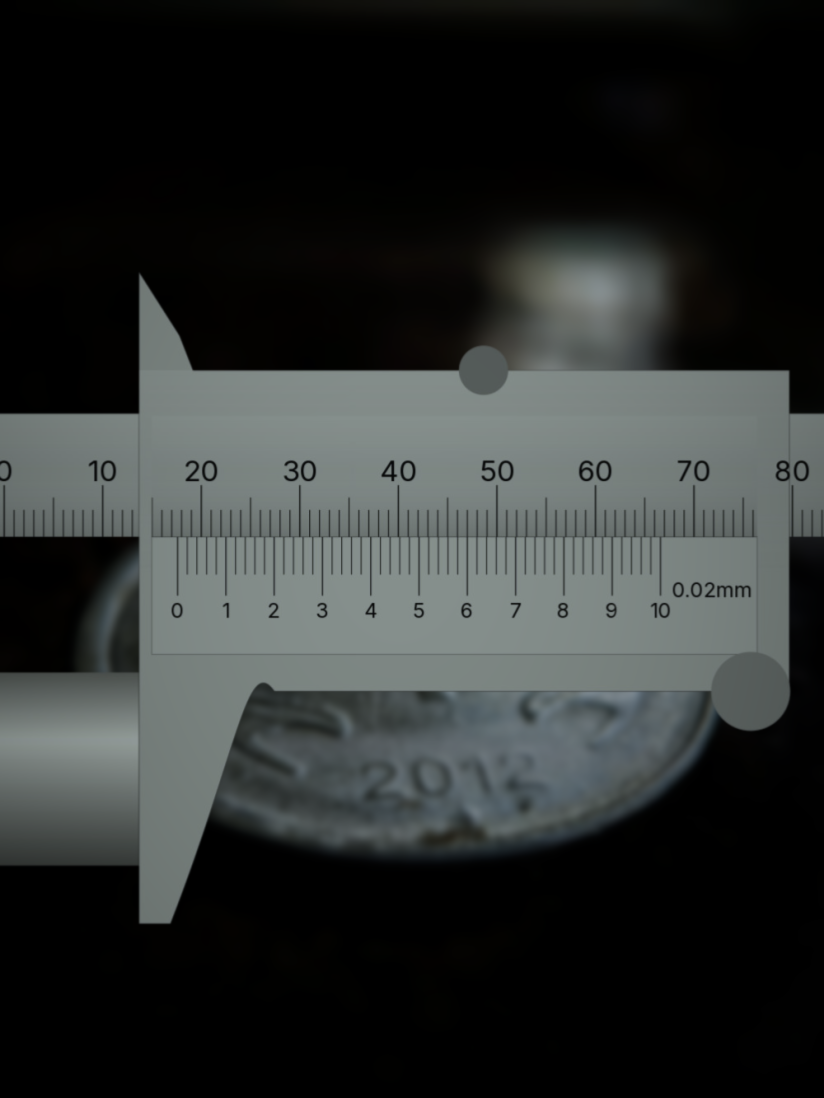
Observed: 17.6 mm
